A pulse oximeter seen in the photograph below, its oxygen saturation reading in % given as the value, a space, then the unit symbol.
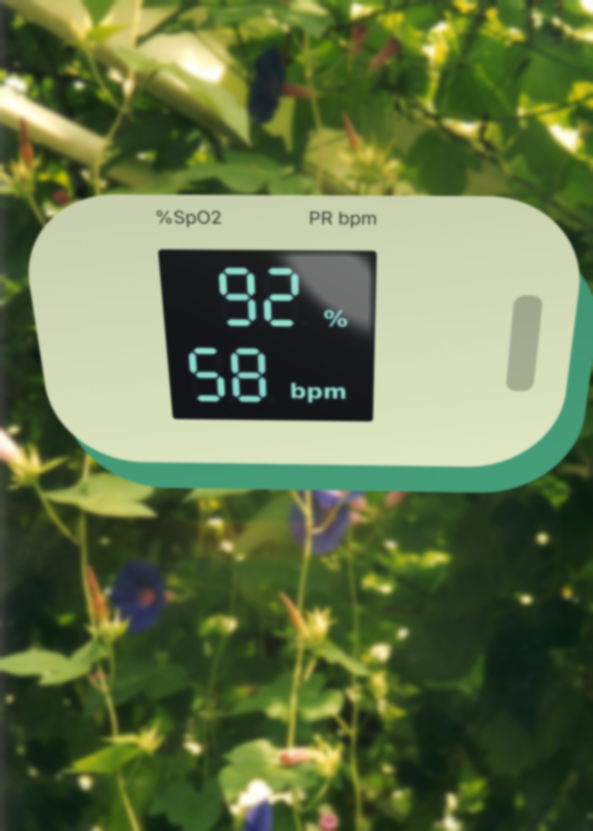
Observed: 92 %
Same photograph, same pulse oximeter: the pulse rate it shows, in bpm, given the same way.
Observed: 58 bpm
